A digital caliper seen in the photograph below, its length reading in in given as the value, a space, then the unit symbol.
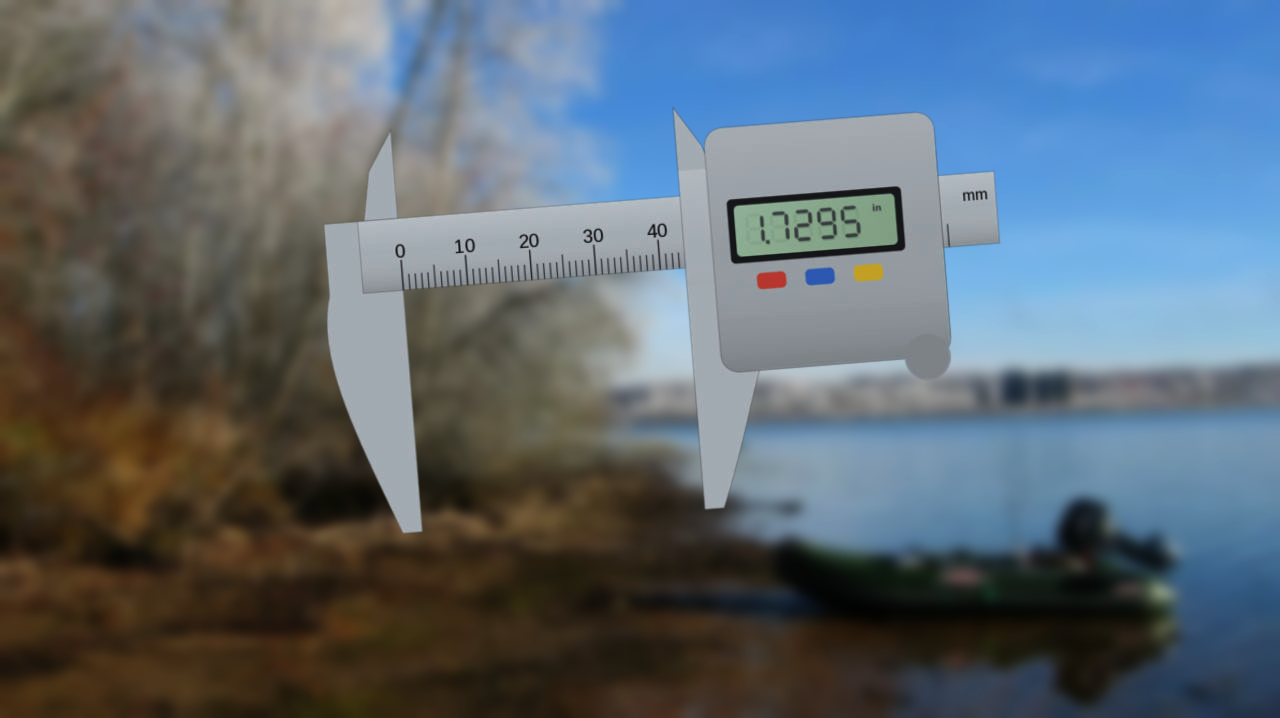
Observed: 1.7295 in
